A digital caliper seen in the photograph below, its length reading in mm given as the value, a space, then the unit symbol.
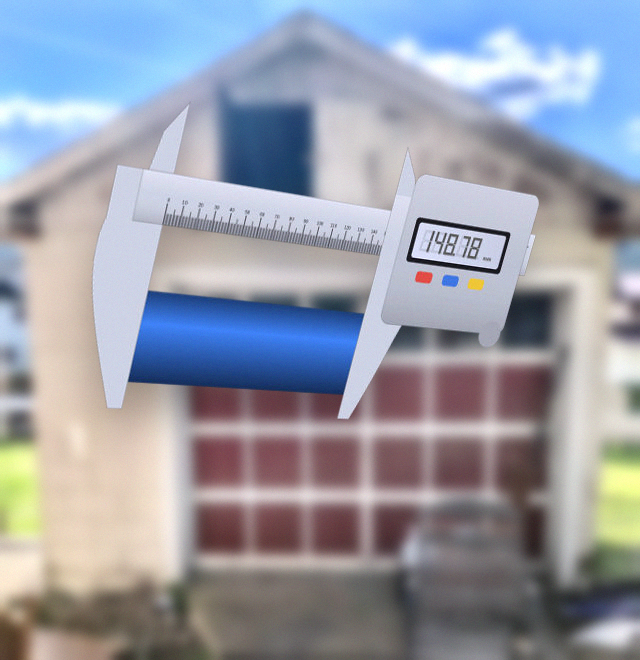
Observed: 148.78 mm
